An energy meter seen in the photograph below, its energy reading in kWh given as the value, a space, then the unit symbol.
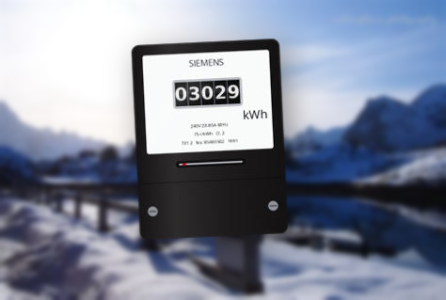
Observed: 3029 kWh
